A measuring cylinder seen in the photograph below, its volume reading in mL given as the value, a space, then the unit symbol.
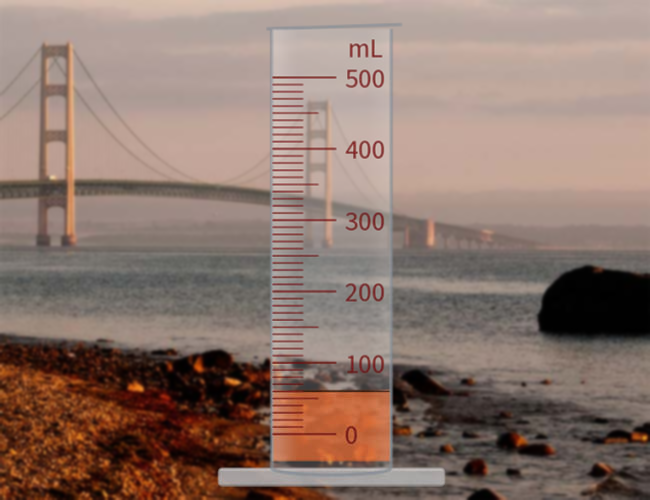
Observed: 60 mL
